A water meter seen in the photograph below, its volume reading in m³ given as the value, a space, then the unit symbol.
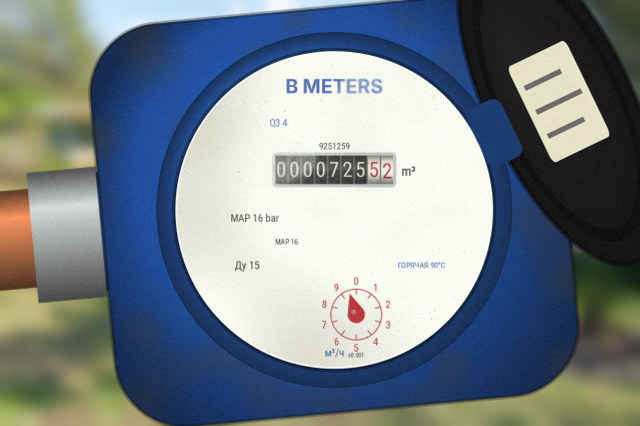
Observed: 725.519 m³
